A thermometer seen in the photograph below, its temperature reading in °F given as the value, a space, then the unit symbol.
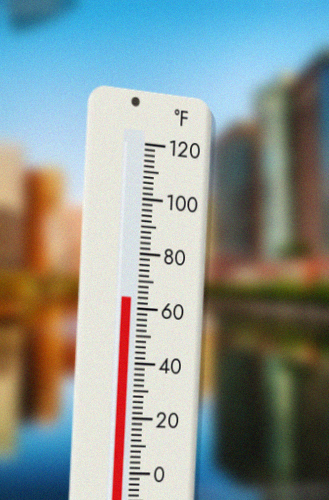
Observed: 64 °F
